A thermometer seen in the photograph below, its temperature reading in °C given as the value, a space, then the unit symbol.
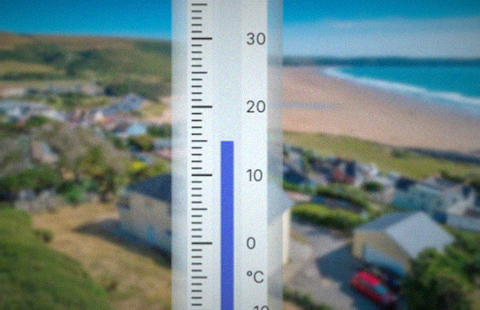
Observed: 15 °C
